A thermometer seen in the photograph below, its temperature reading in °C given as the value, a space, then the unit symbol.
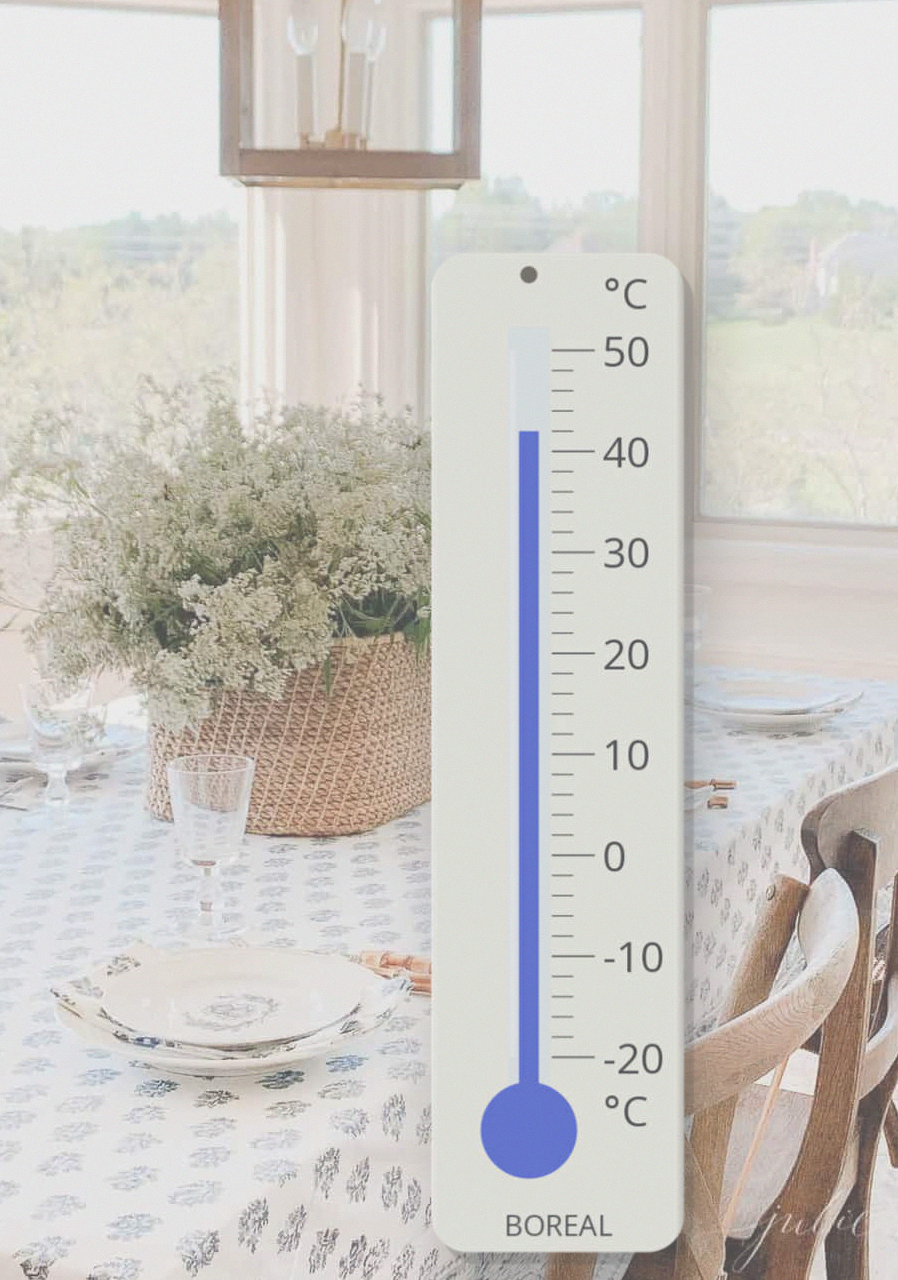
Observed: 42 °C
